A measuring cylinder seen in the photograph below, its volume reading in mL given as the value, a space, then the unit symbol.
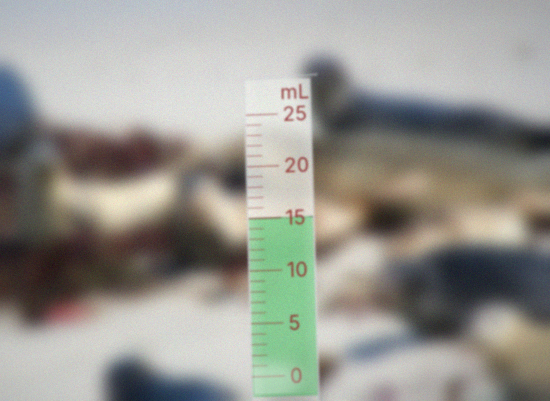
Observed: 15 mL
